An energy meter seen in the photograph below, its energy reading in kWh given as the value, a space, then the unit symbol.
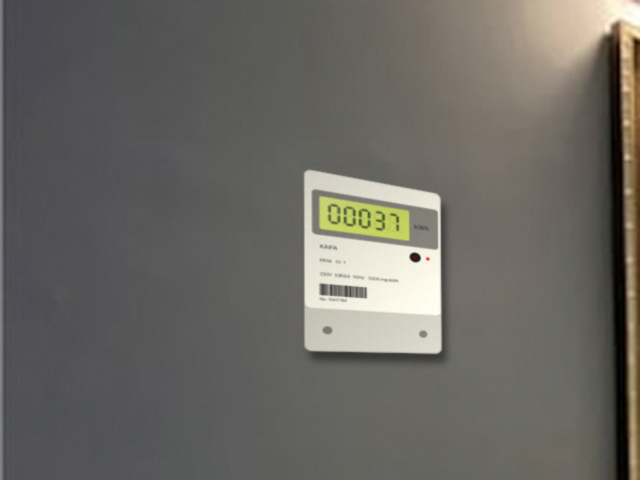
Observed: 37 kWh
